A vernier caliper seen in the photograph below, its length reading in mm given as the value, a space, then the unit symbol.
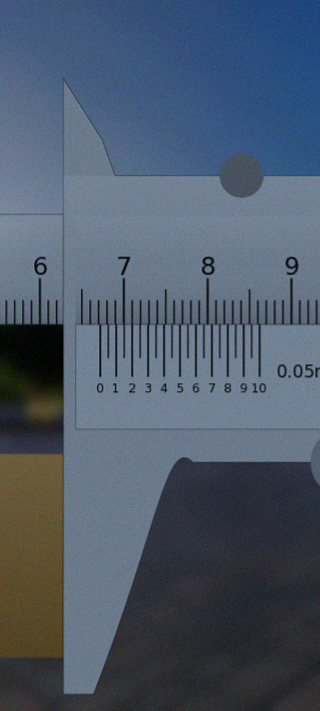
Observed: 67.2 mm
